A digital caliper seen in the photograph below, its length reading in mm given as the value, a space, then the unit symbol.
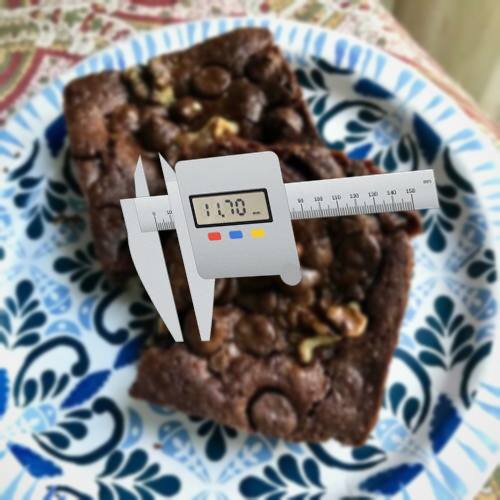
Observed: 11.70 mm
